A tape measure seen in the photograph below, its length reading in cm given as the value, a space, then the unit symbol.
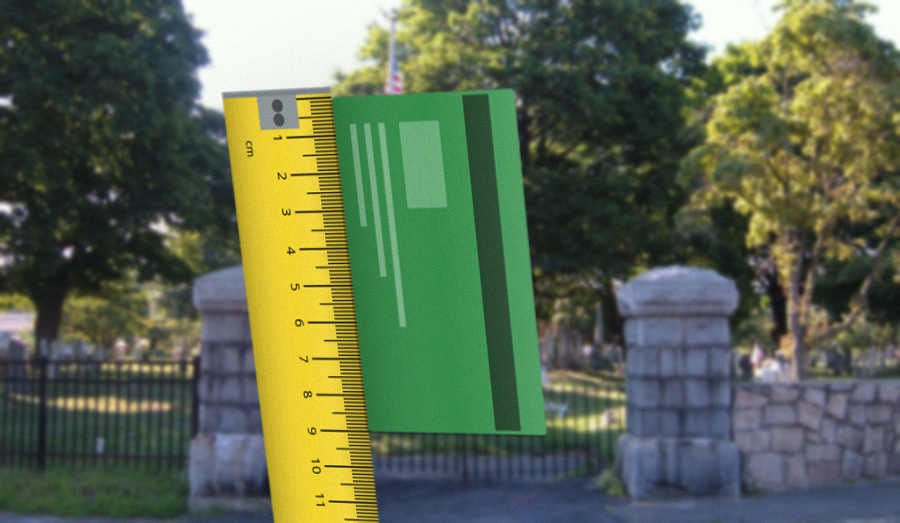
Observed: 9 cm
